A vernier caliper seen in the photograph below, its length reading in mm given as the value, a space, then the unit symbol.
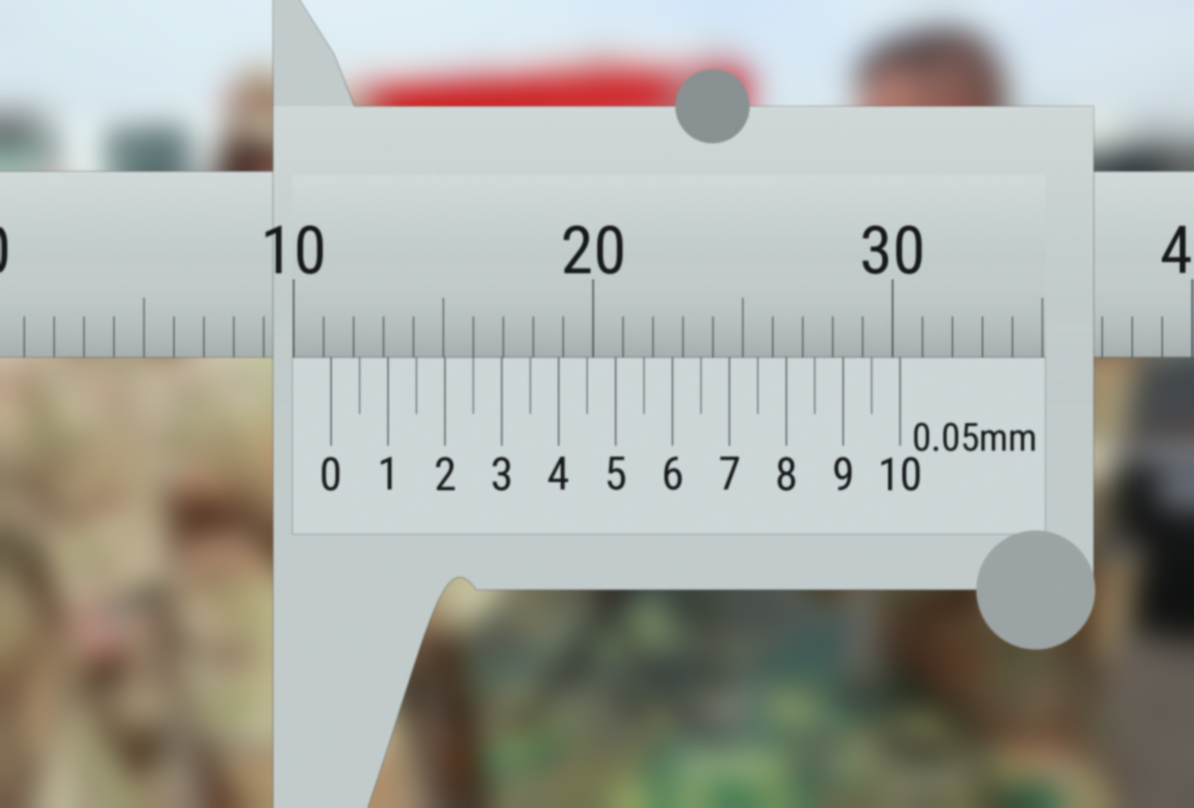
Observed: 11.25 mm
